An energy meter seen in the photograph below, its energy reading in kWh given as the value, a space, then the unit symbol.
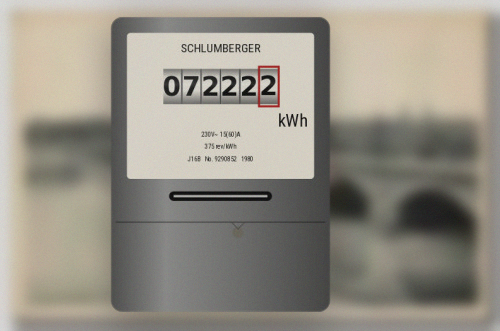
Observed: 7222.2 kWh
